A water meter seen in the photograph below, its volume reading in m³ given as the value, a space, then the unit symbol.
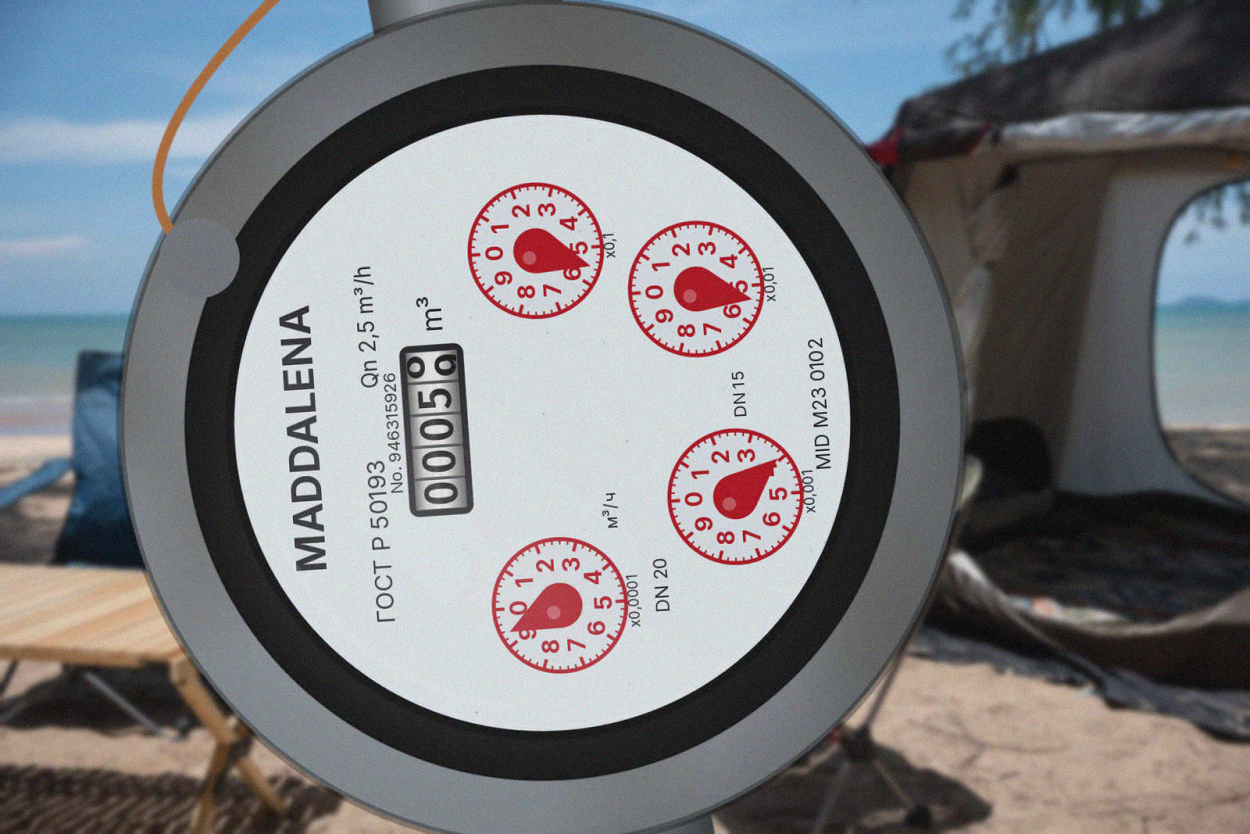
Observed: 58.5539 m³
